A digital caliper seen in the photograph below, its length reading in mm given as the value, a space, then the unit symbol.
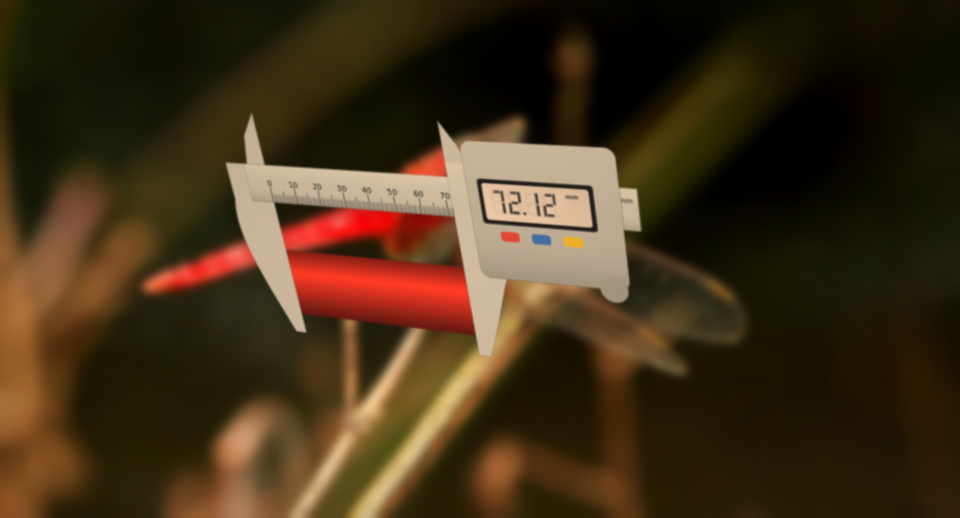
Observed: 72.12 mm
